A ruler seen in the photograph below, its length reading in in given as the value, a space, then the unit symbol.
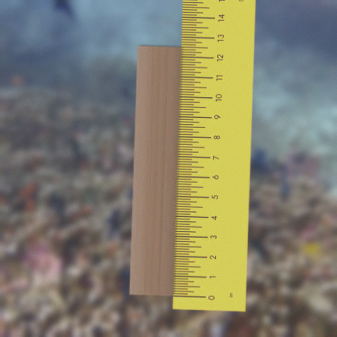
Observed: 12.5 in
